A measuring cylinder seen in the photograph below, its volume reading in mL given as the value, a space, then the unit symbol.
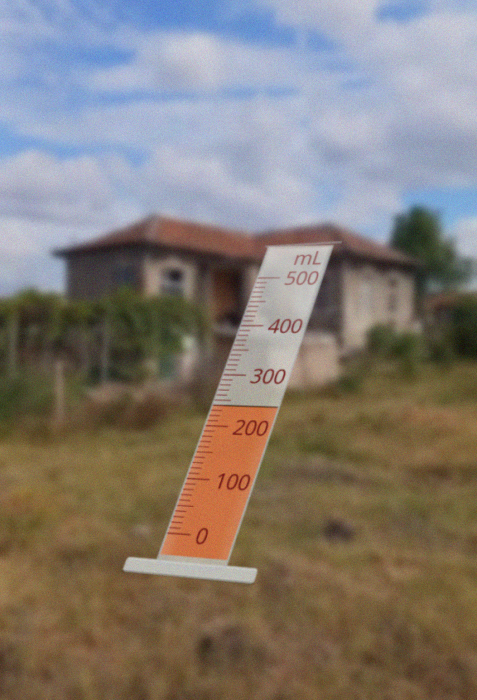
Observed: 240 mL
